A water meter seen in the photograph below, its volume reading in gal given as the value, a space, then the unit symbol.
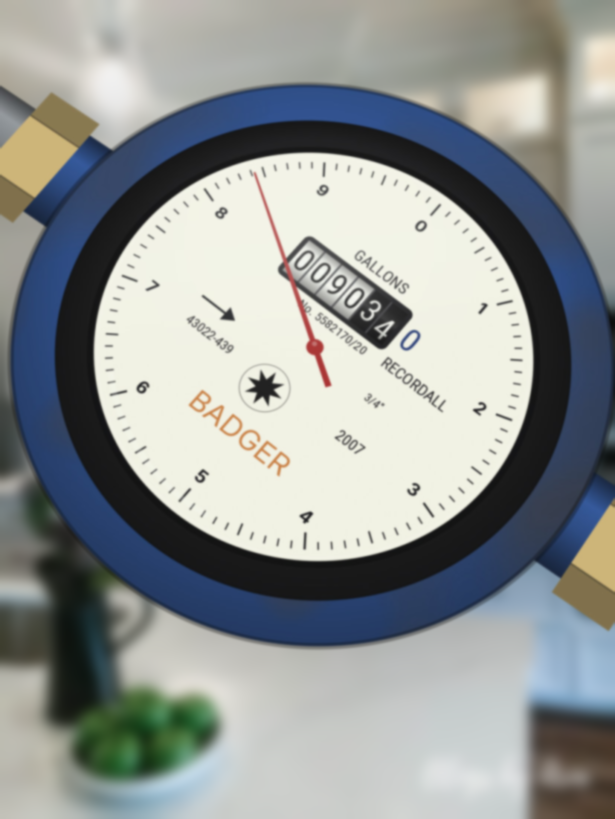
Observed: 90338.4 gal
